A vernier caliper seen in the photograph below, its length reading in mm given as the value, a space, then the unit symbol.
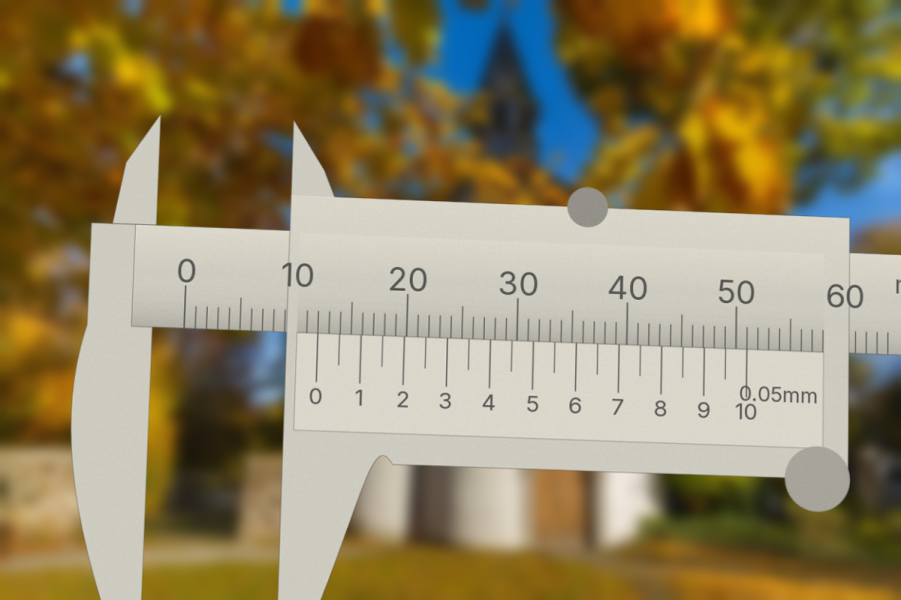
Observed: 12.0 mm
